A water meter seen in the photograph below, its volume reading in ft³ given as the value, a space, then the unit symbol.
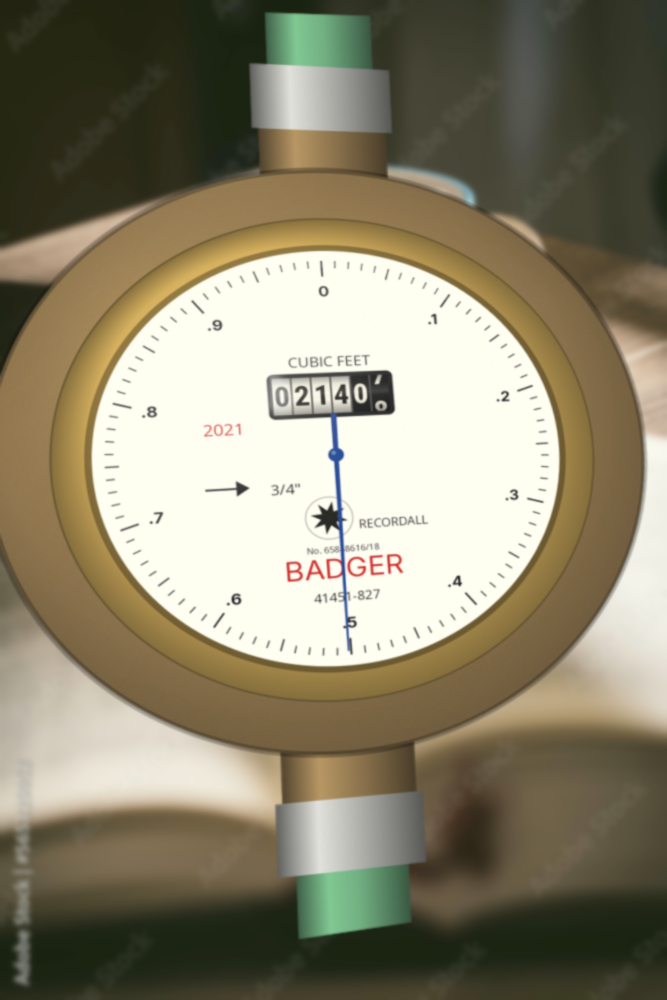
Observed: 21407.50 ft³
